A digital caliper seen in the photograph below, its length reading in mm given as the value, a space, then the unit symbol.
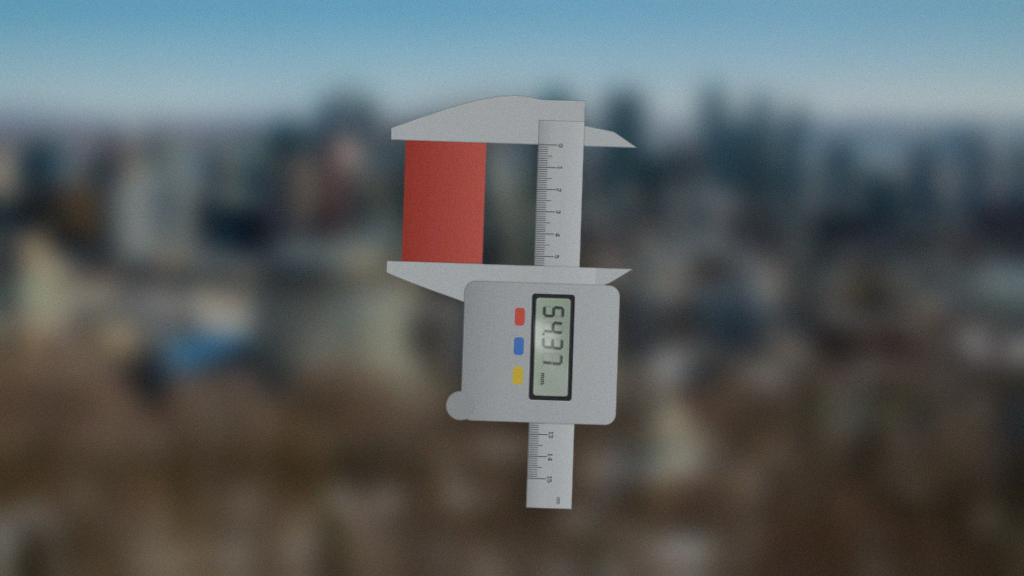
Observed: 54.37 mm
